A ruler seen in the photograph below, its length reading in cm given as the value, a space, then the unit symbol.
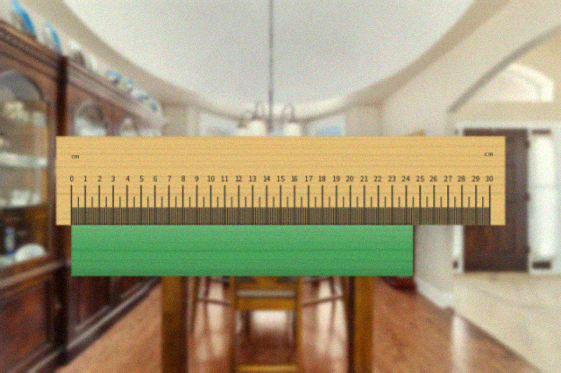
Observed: 24.5 cm
